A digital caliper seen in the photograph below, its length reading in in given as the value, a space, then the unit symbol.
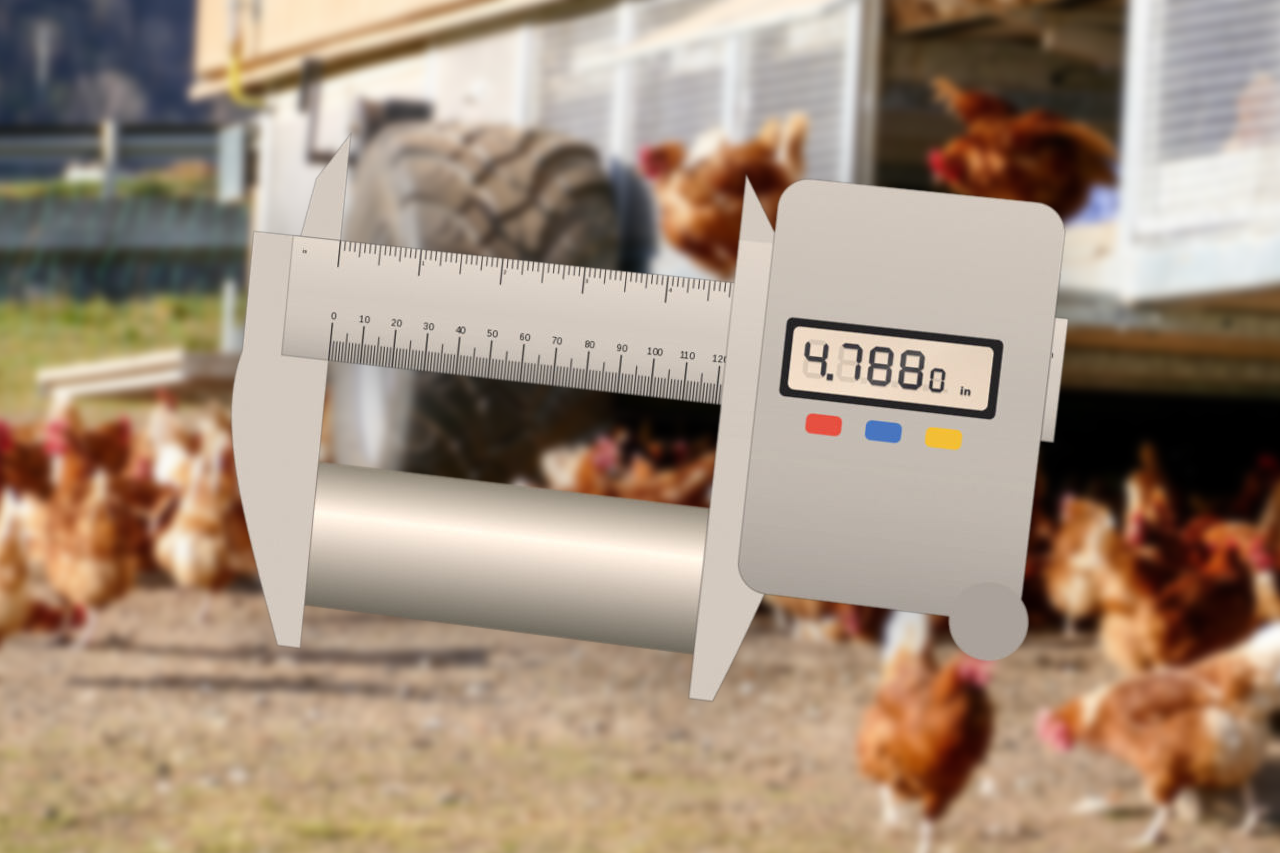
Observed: 4.7880 in
